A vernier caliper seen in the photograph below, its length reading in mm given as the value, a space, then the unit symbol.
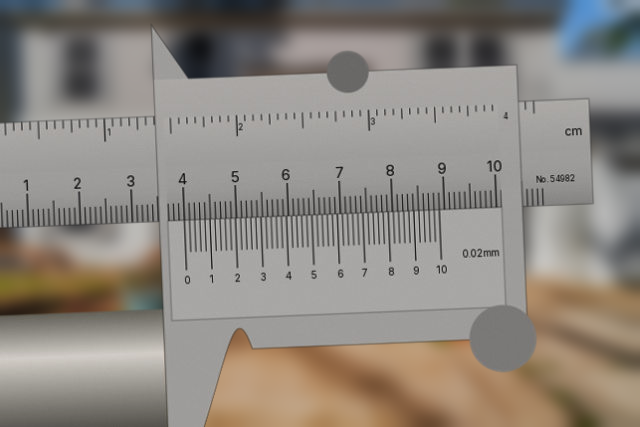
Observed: 40.0 mm
